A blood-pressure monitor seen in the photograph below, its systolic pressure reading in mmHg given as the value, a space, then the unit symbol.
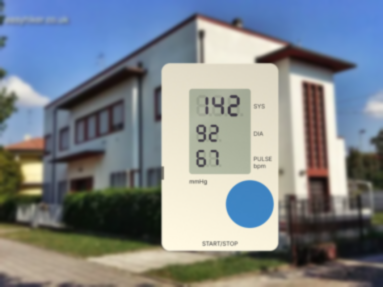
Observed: 142 mmHg
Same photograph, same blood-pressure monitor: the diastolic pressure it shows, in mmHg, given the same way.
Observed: 92 mmHg
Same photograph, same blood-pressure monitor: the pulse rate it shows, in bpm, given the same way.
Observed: 67 bpm
